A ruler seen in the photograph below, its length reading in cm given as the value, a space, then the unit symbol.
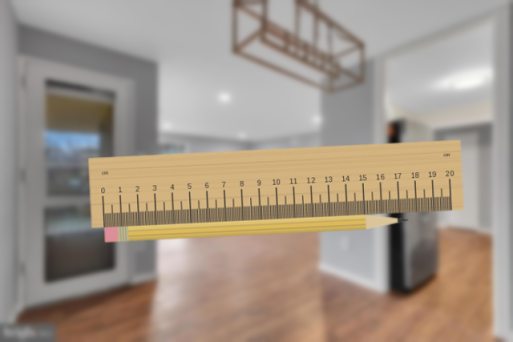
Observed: 17.5 cm
